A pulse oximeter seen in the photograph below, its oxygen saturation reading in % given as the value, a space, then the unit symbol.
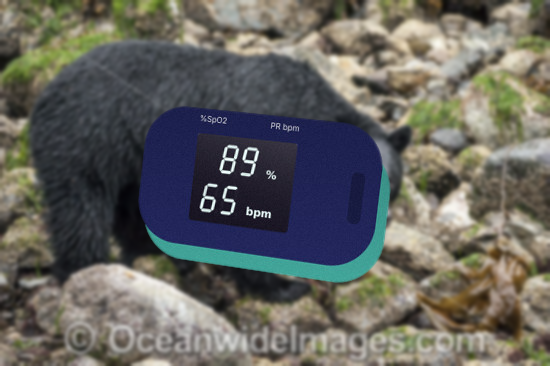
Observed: 89 %
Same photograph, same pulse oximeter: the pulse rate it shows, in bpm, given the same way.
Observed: 65 bpm
